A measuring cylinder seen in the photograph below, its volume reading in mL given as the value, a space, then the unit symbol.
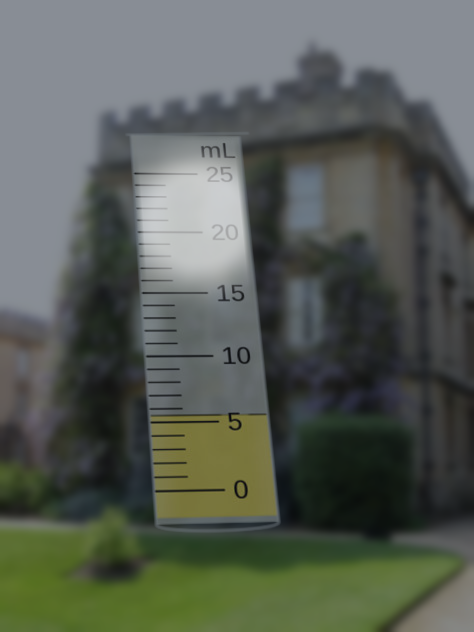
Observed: 5.5 mL
